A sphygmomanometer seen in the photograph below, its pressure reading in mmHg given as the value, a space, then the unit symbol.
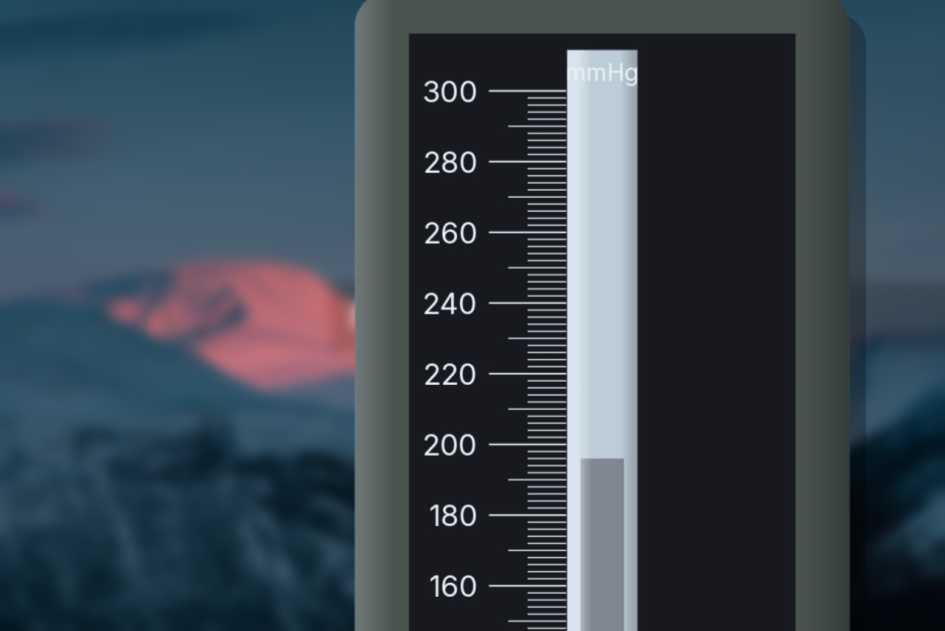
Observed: 196 mmHg
